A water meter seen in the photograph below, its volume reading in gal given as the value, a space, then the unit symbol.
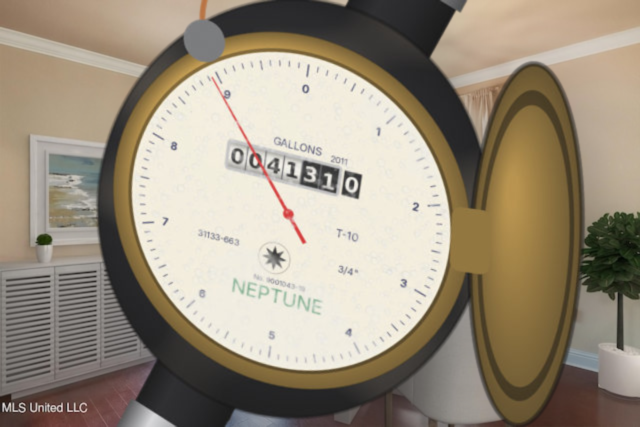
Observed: 41308.9 gal
